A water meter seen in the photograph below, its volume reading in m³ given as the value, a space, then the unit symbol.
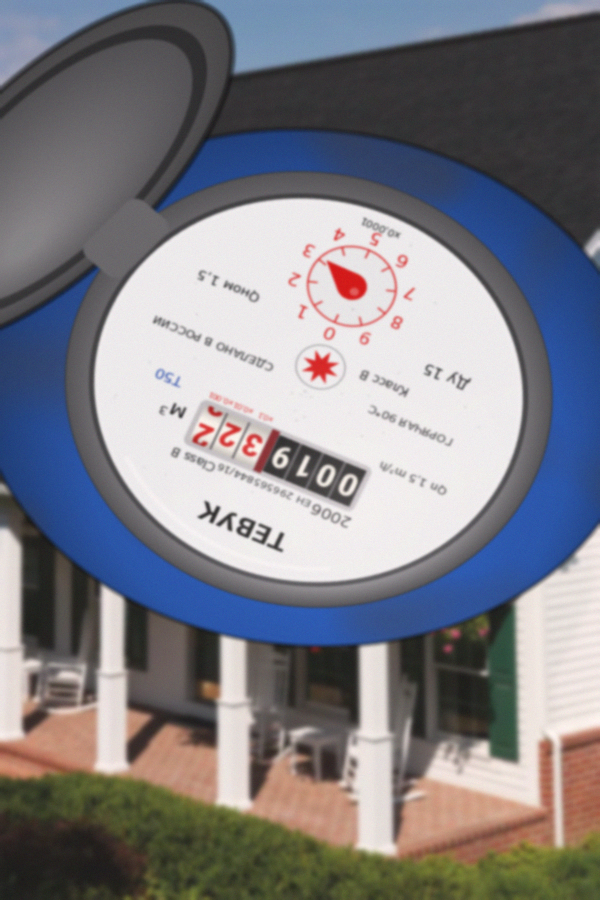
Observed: 19.3223 m³
